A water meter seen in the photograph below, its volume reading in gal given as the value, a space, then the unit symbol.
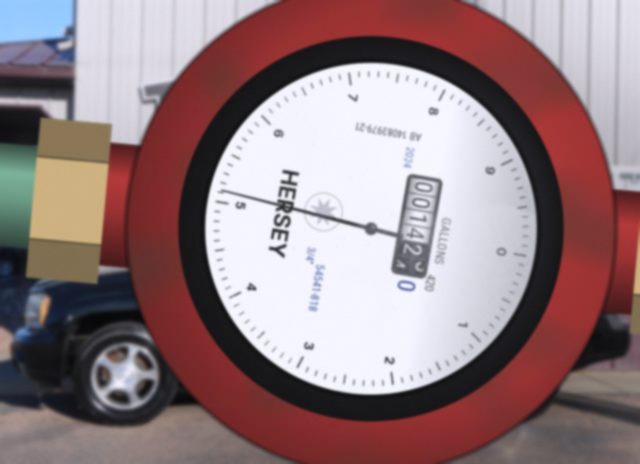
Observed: 14235.1 gal
